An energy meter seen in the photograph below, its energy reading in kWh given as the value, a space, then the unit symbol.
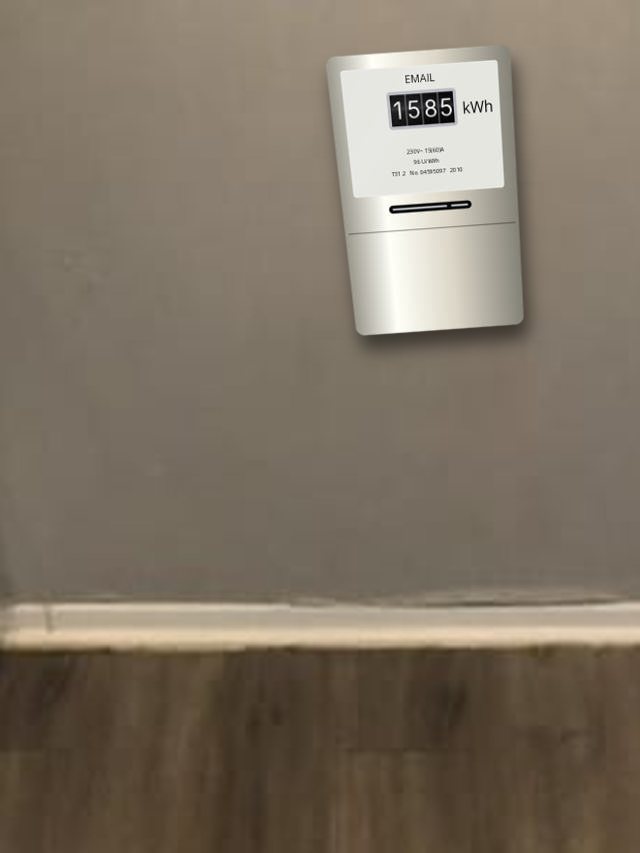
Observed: 1585 kWh
